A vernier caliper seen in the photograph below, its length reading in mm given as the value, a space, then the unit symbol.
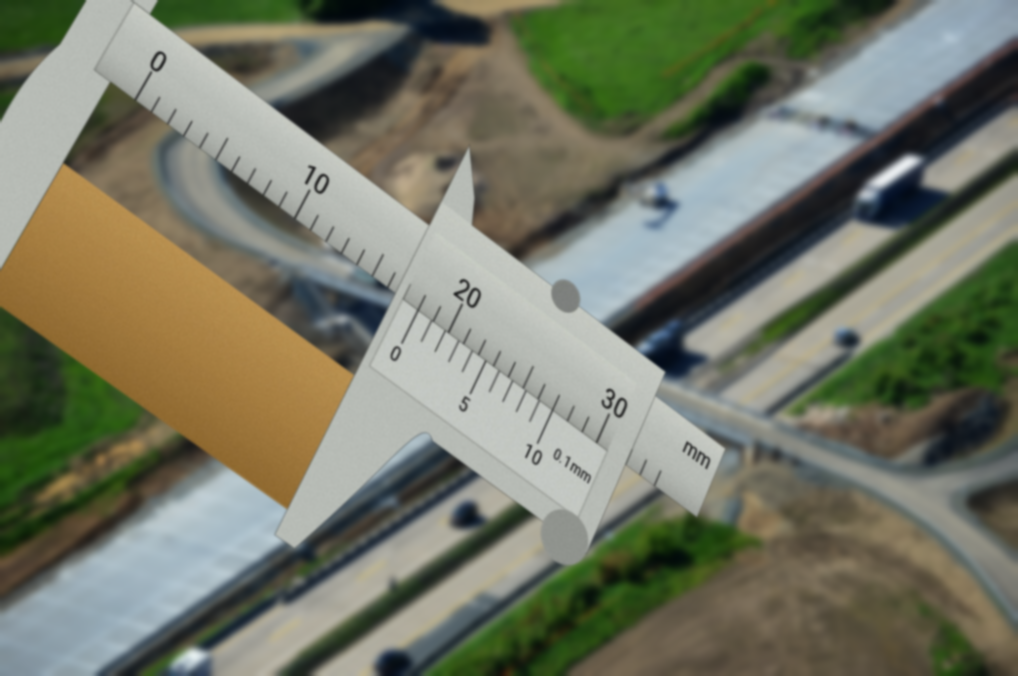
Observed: 18.0 mm
